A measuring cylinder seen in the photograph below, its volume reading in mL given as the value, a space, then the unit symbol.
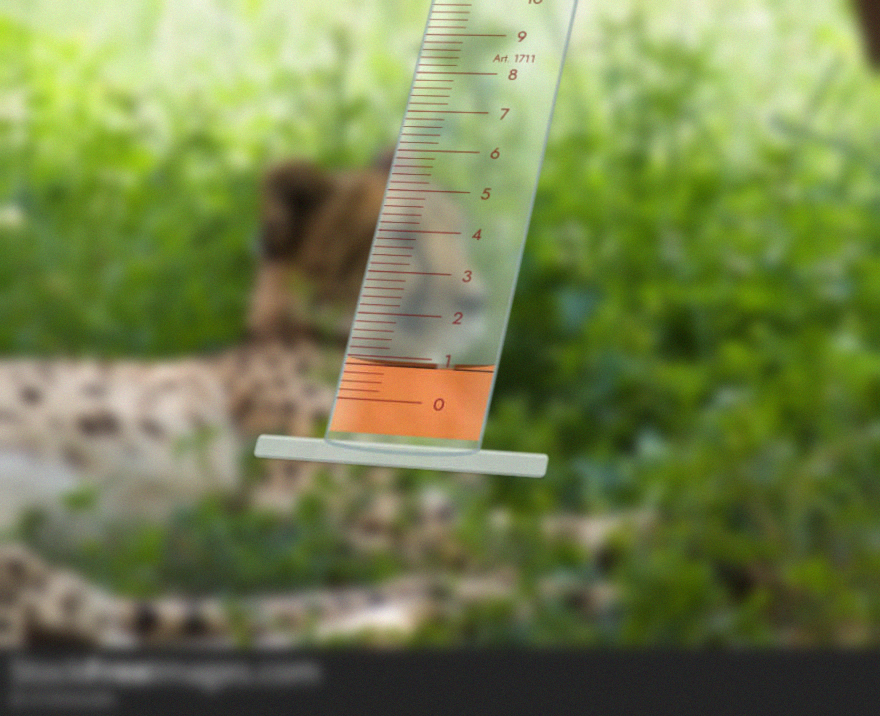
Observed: 0.8 mL
